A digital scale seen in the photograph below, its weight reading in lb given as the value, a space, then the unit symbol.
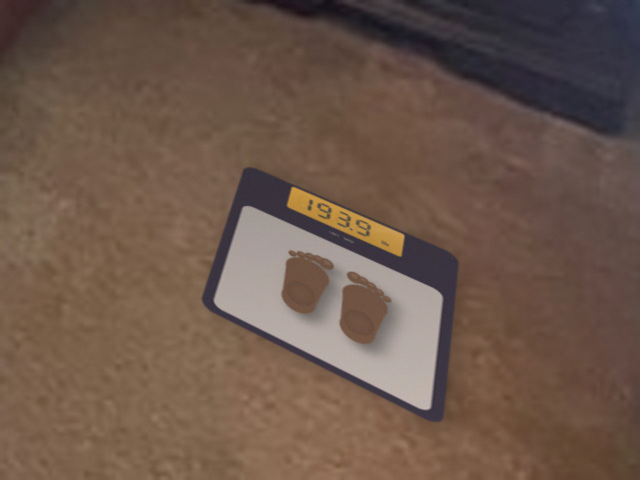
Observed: 193.9 lb
